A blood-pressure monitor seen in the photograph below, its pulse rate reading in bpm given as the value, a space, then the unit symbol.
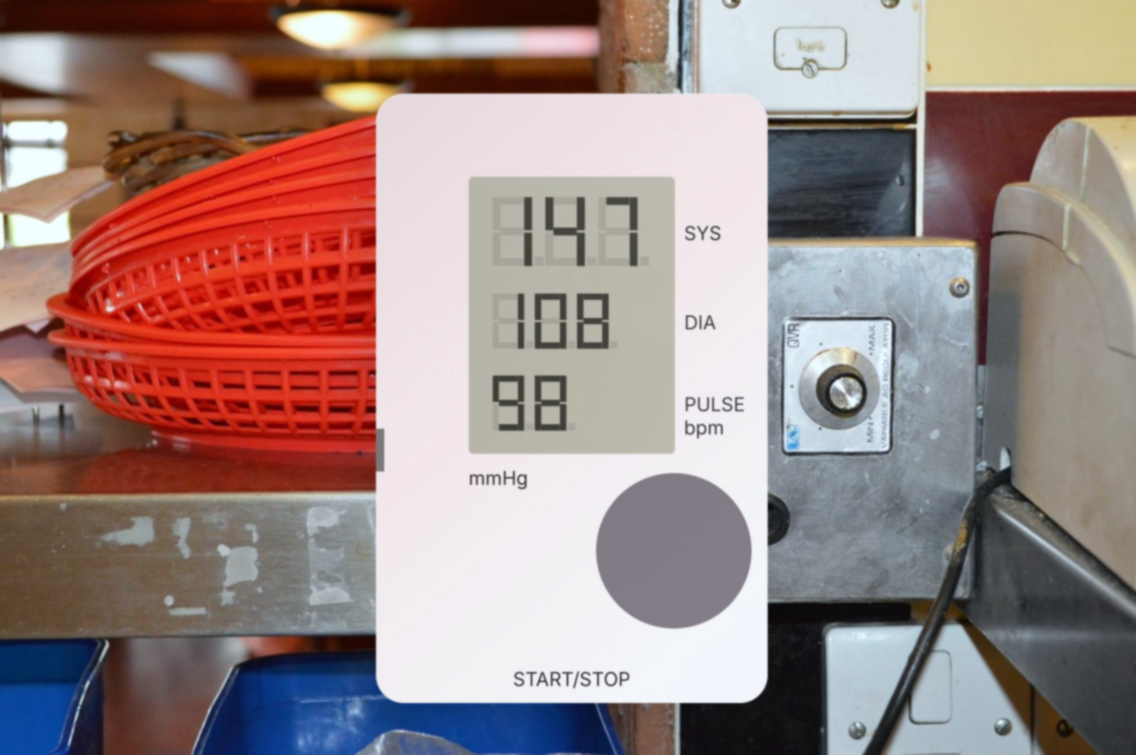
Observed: 98 bpm
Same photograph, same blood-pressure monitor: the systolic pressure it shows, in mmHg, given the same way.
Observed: 147 mmHg
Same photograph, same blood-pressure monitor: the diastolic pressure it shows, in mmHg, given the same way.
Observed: 108 mmHg
